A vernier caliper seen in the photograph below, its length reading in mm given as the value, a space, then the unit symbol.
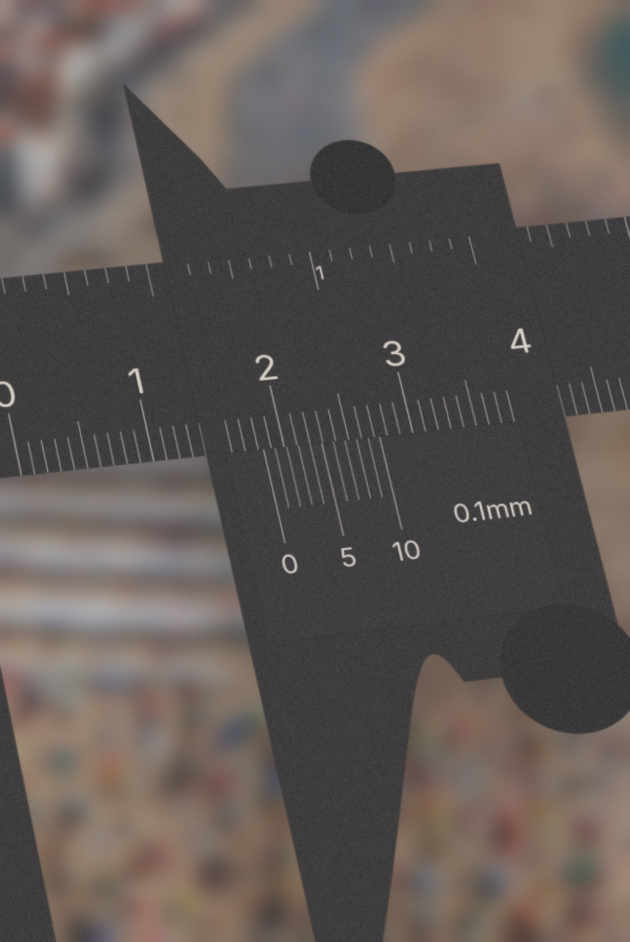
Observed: 18.4 mm
